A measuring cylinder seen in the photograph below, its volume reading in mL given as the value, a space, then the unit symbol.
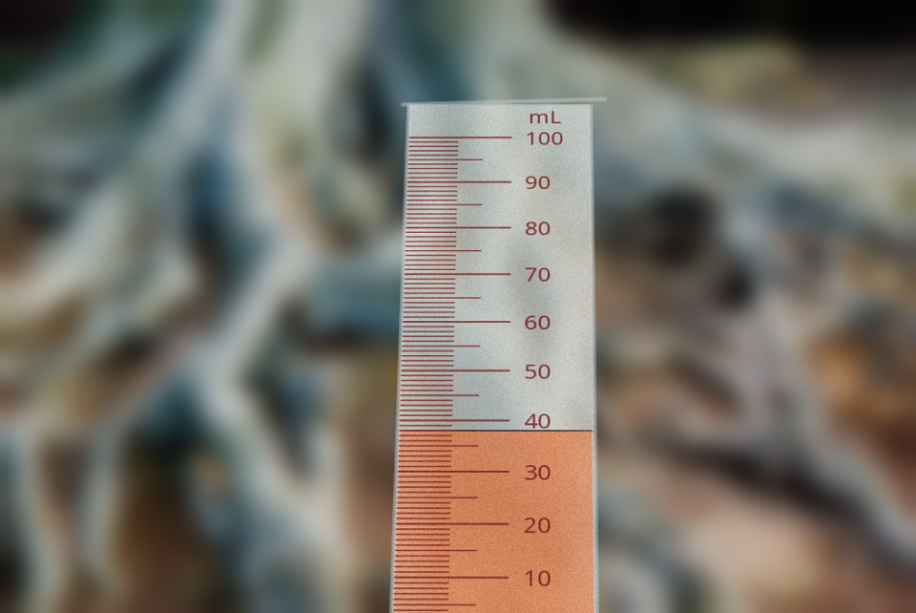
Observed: 38 mL
